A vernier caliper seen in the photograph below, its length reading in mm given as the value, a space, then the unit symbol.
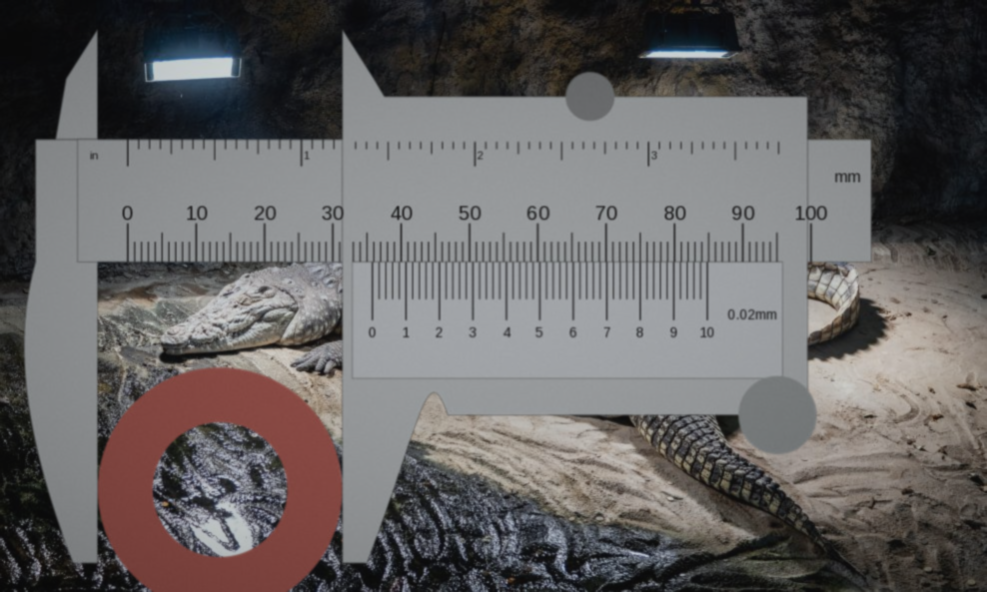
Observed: 35.8 mm
